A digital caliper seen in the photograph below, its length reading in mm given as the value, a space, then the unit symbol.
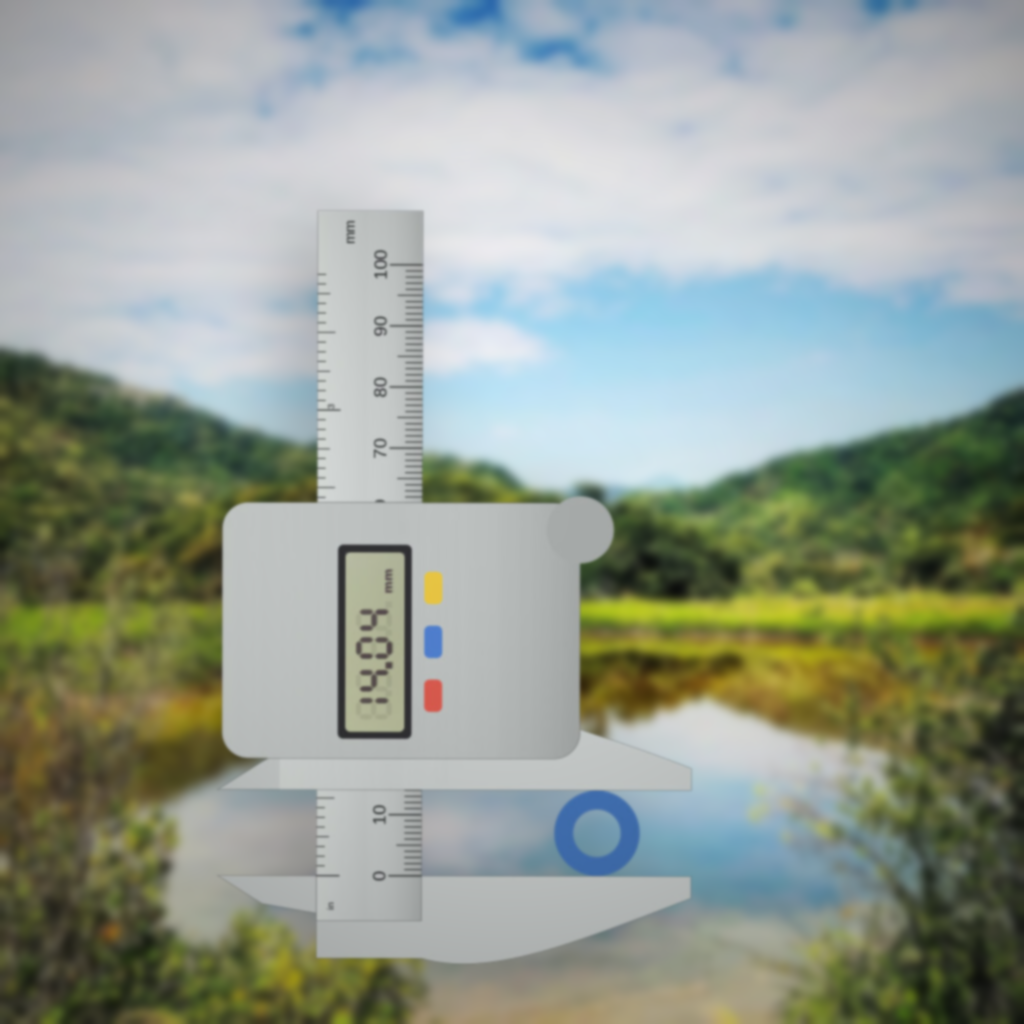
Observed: 14.04 mm
